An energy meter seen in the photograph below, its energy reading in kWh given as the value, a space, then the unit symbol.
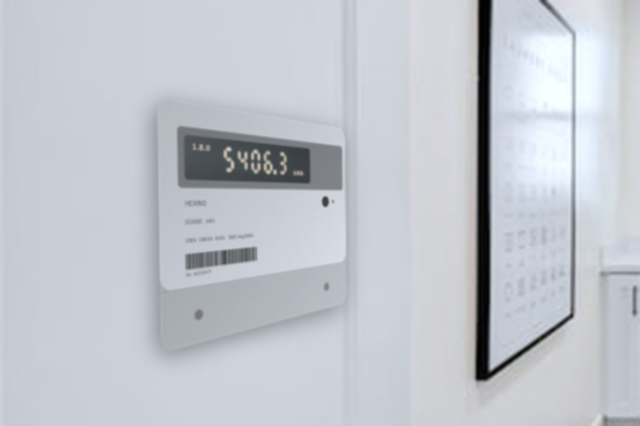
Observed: 5406.3 kWh
